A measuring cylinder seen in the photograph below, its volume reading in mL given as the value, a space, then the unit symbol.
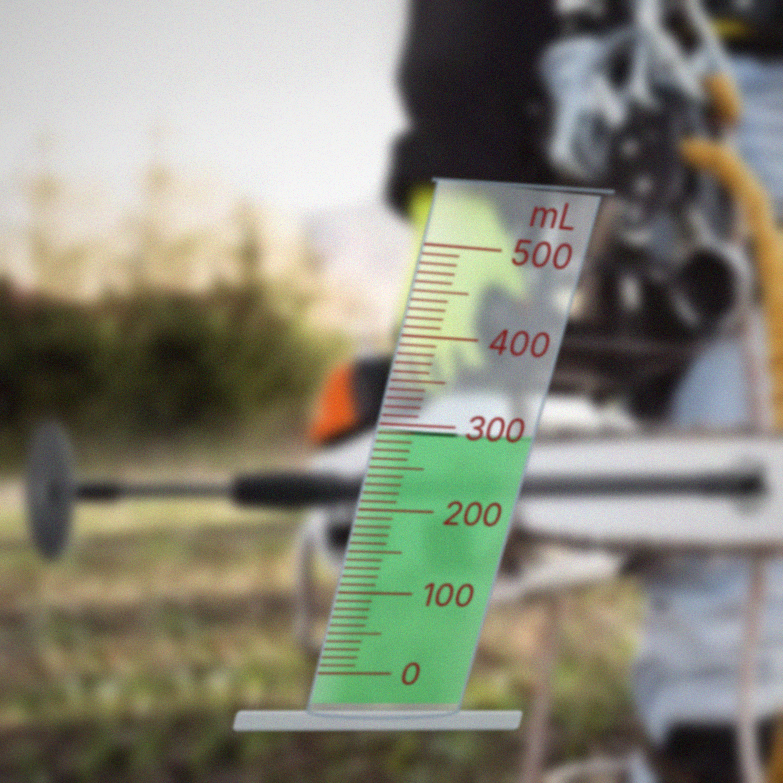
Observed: 290 mL
